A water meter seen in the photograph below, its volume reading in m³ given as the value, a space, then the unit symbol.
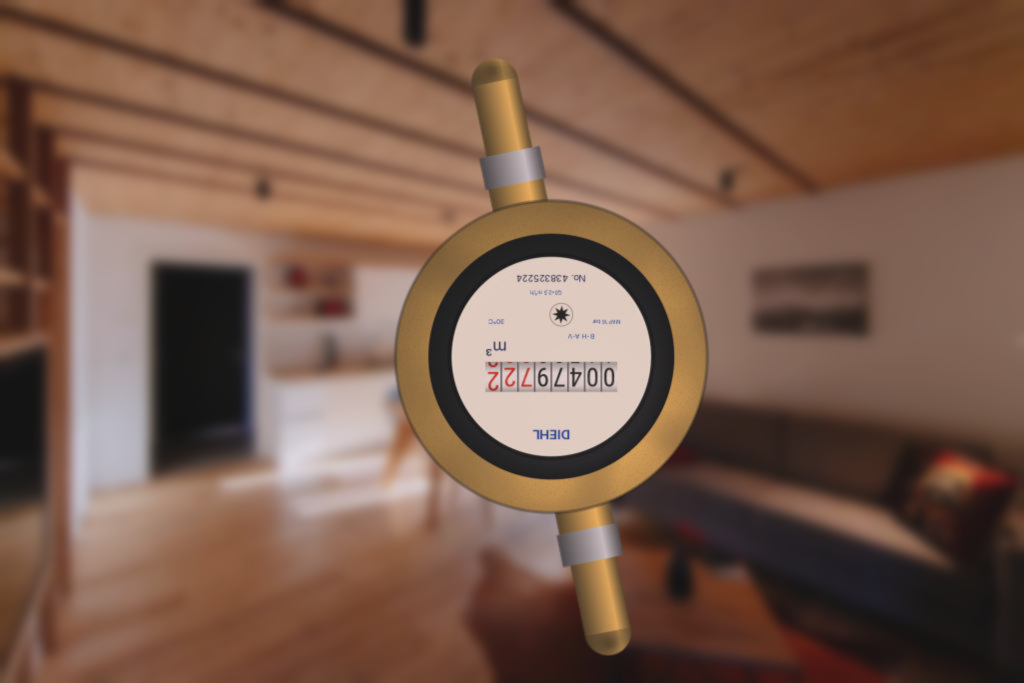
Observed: 479.722 m³
